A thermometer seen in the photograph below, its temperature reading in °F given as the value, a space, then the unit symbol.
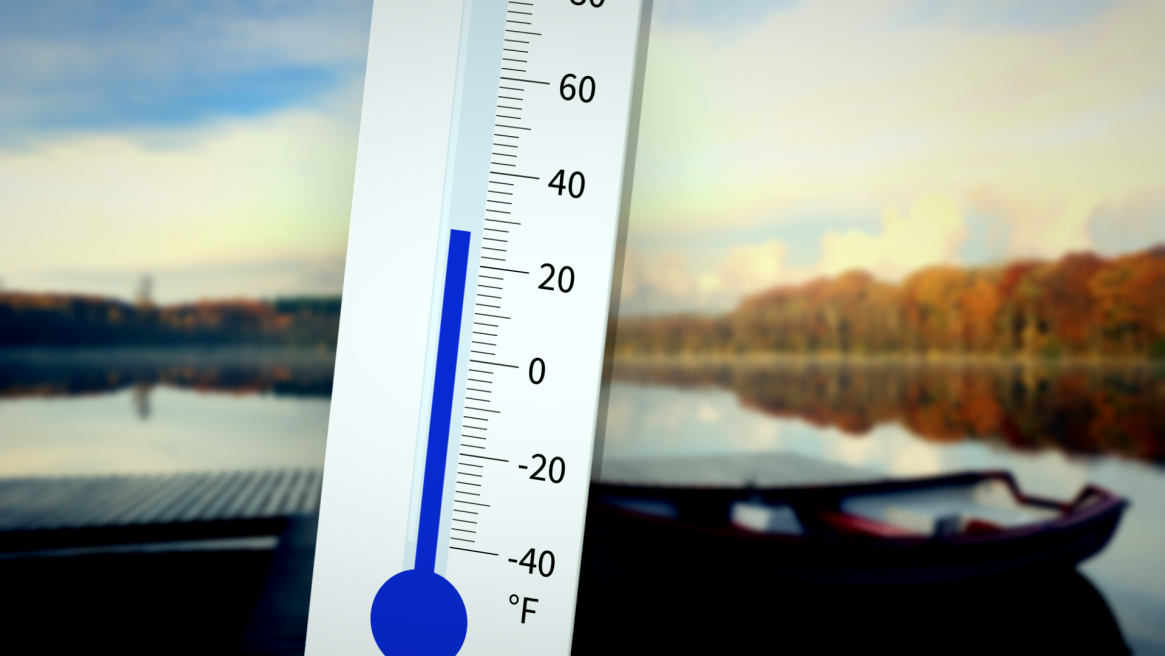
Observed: 27 °F
